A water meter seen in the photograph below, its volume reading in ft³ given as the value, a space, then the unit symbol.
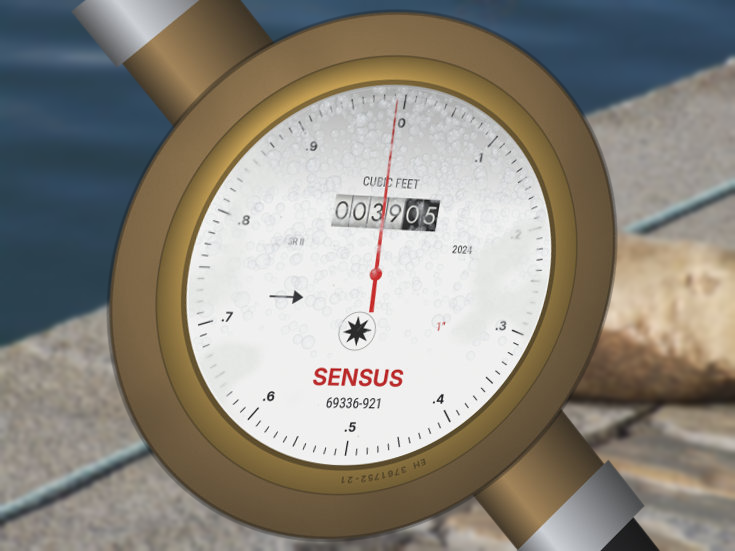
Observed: 3904.99 ft³
